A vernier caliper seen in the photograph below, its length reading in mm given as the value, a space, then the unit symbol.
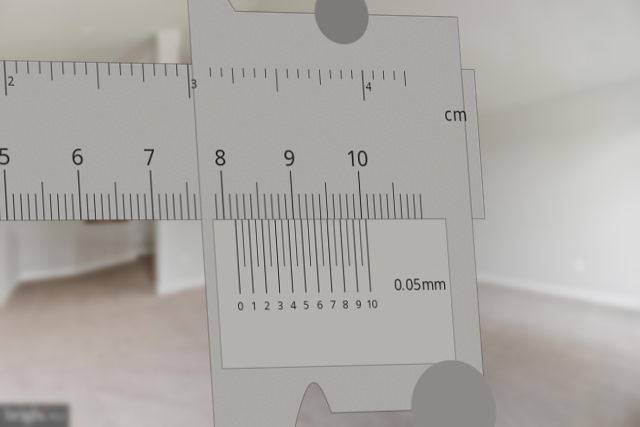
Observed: 81.6 mm
